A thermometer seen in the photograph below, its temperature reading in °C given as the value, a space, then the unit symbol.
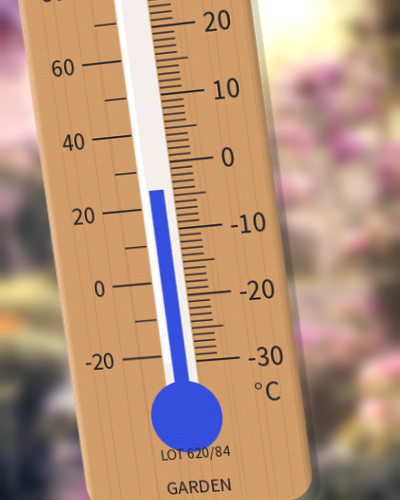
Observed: -4 °C
